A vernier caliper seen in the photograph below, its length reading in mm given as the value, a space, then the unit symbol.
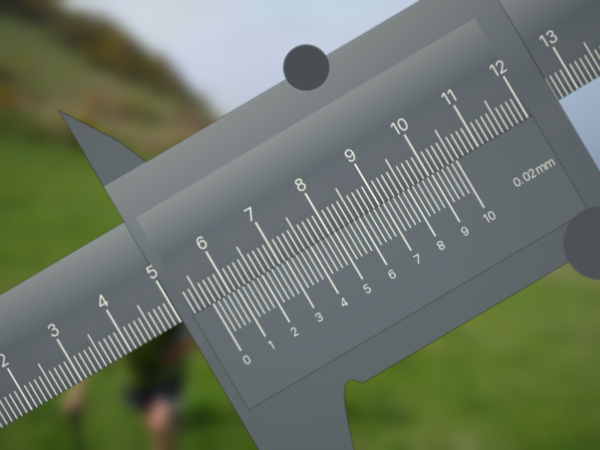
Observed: 56.5 mm
